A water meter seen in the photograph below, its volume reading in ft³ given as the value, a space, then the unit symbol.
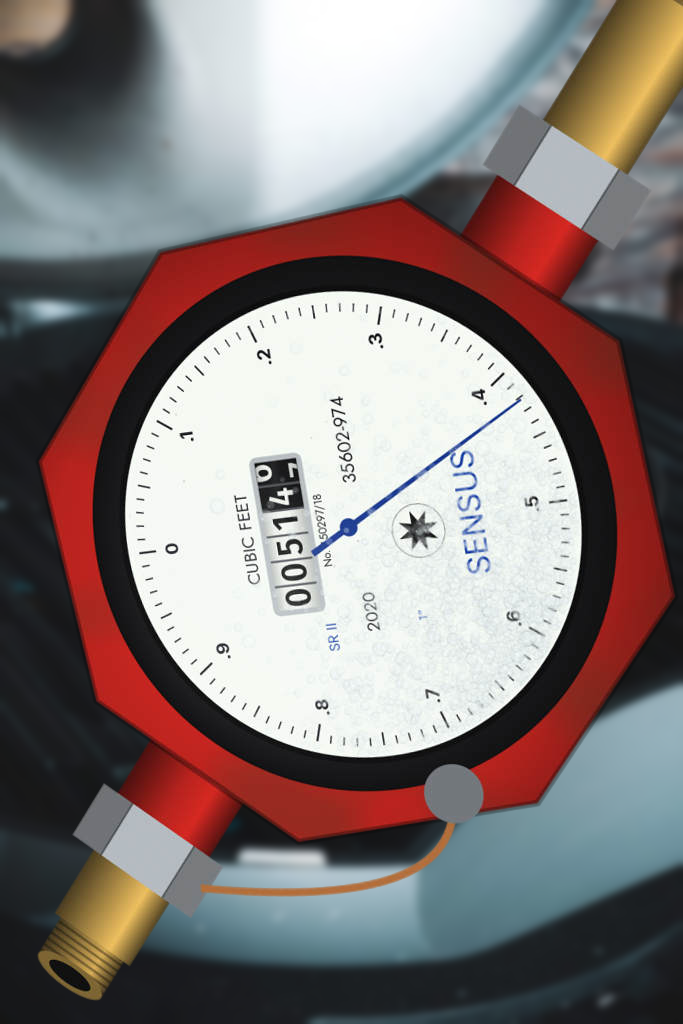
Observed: 5146.42 ft³
